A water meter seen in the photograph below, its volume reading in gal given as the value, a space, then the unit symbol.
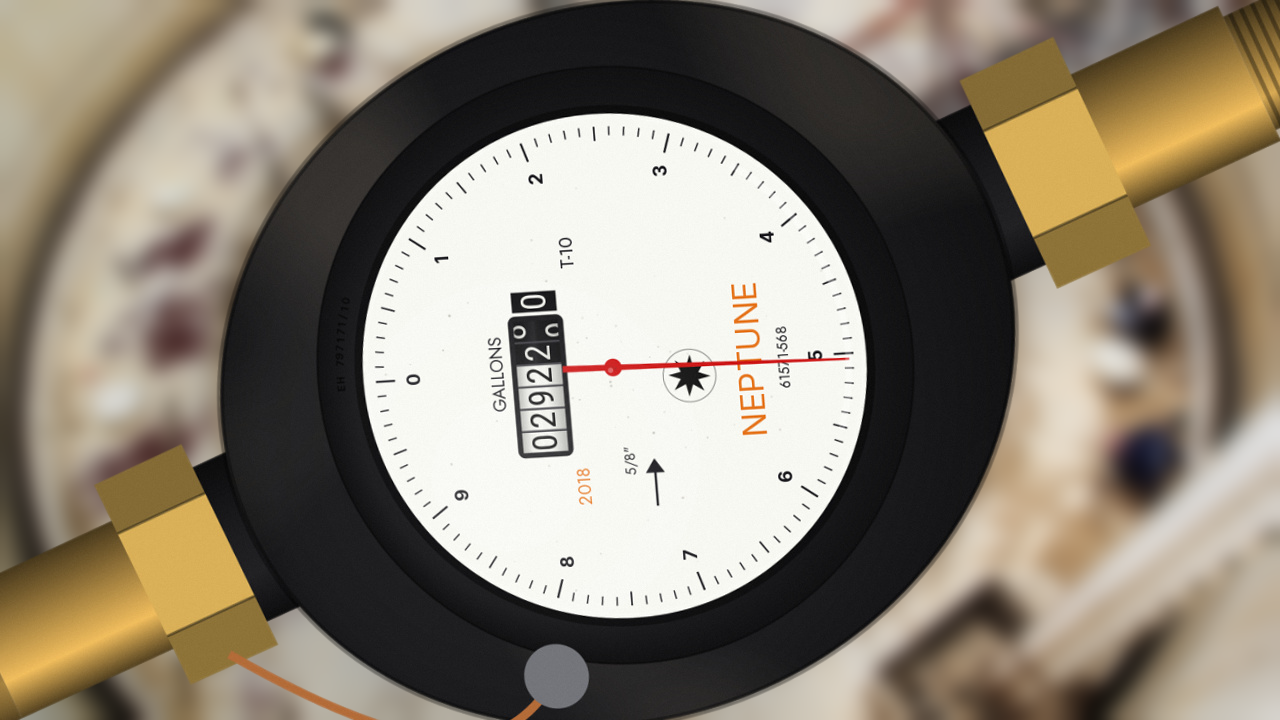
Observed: 292285.0 gal
